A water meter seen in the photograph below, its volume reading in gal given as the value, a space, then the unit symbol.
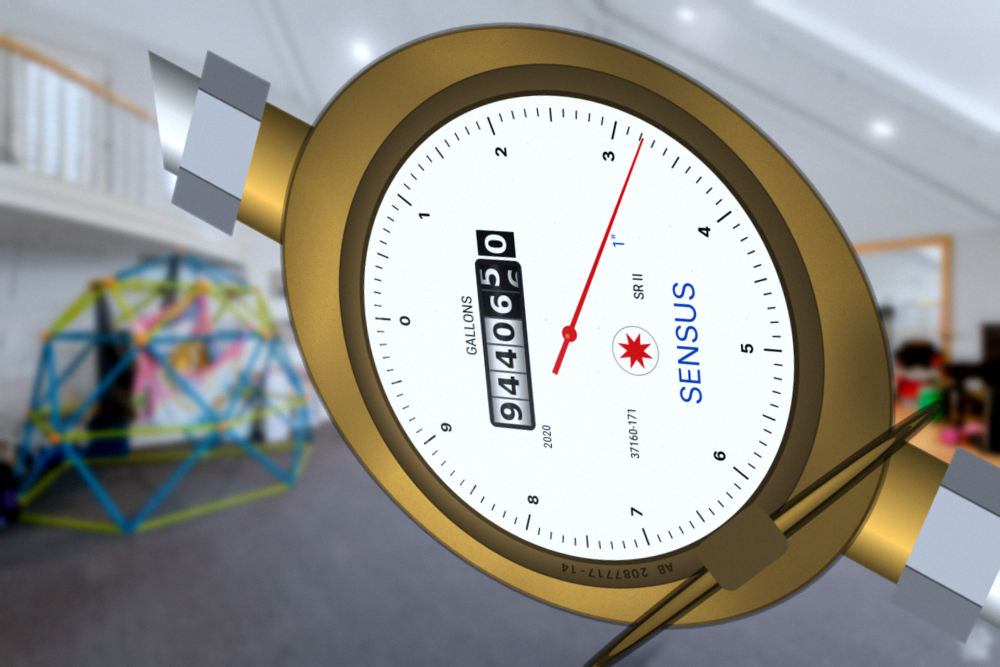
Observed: 9440653.2 gal
